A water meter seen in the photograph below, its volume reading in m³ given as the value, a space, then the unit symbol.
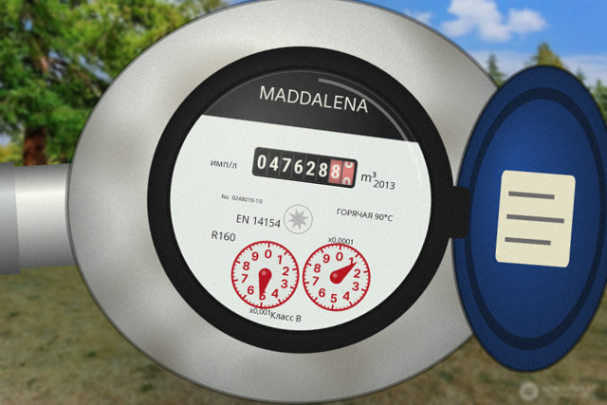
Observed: 47628.8851 m³
